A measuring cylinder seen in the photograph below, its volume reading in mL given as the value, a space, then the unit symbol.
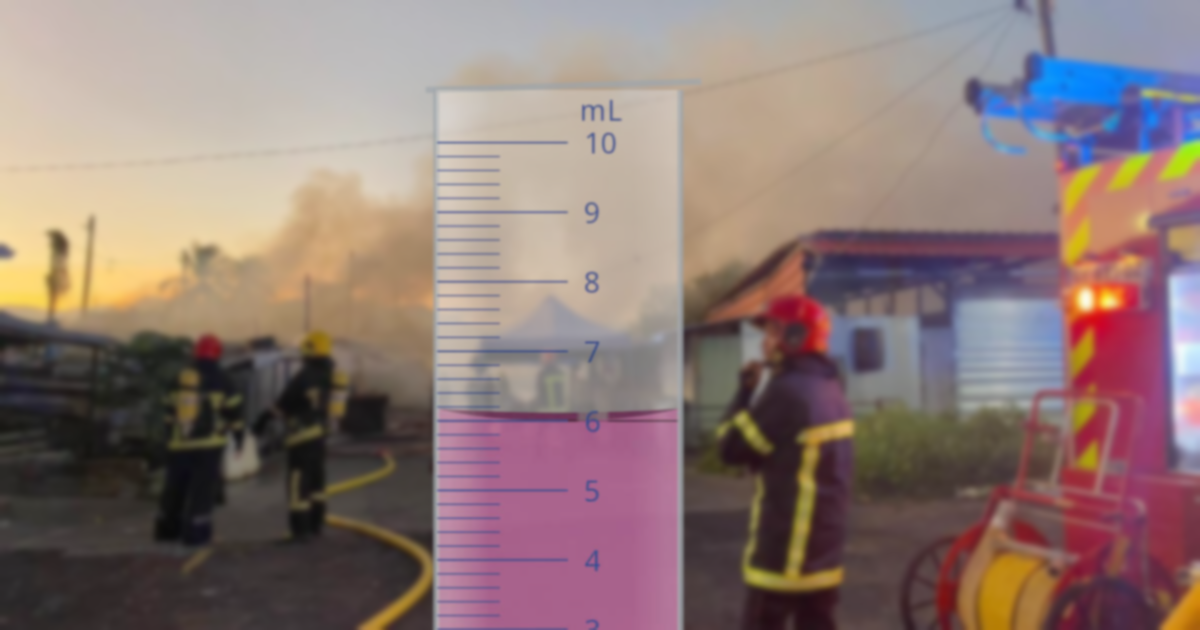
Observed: 6 mL
